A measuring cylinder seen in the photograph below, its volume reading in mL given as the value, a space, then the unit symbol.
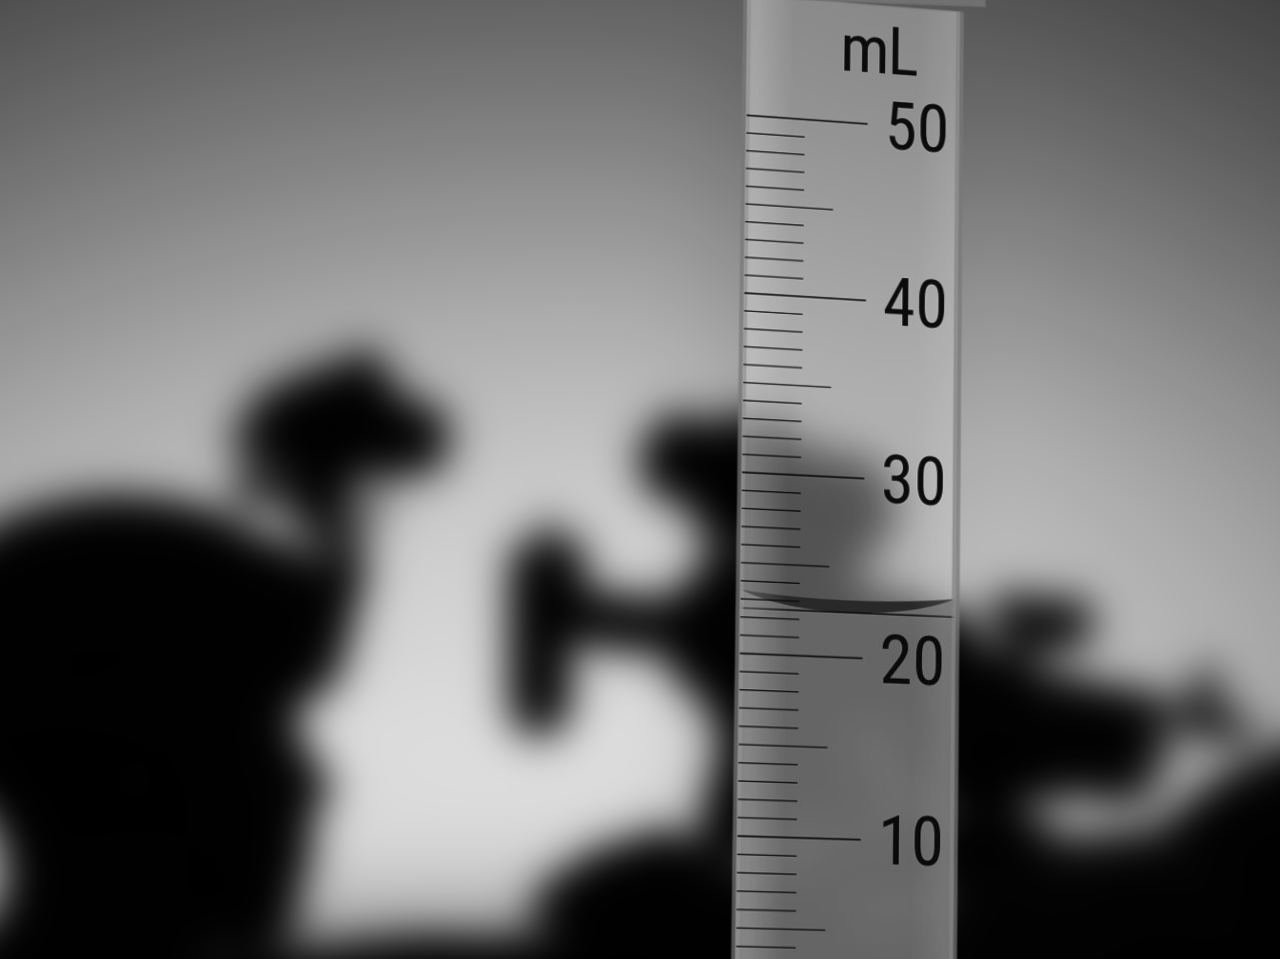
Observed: 22.5 mL
